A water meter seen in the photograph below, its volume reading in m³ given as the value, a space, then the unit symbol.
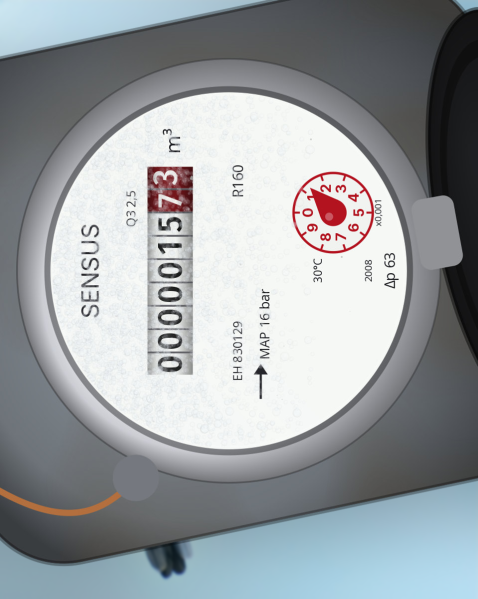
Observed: 15.731 m³
